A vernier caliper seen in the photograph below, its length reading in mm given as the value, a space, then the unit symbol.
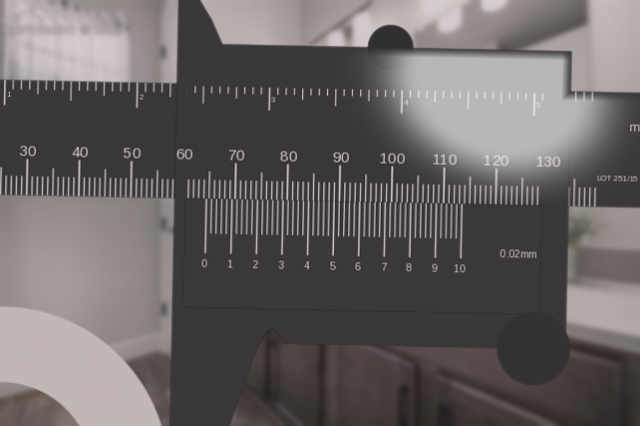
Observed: 64.5 mm
